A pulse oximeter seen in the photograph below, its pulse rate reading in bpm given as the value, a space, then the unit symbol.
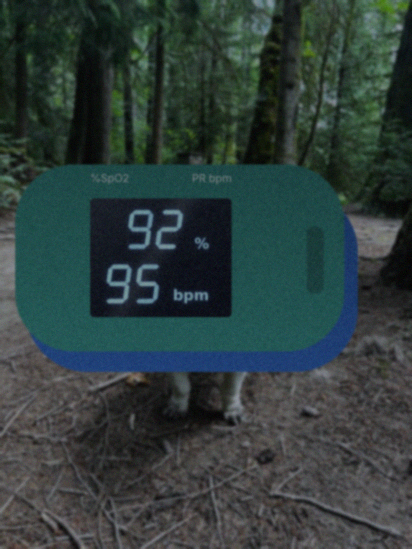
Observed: 95 bpm
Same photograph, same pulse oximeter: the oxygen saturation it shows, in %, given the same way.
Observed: 92 %
